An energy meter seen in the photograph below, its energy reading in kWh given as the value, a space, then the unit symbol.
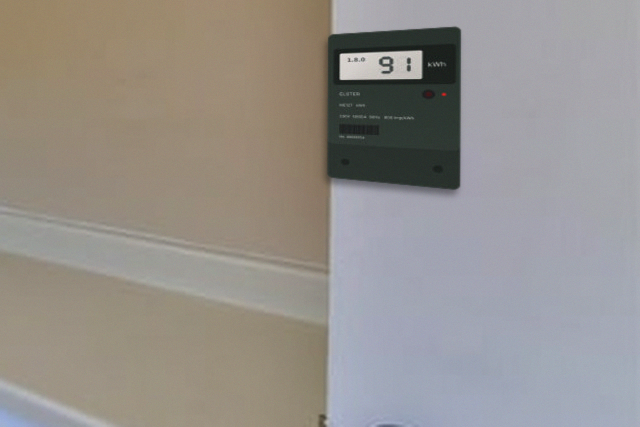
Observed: 91 kWh
